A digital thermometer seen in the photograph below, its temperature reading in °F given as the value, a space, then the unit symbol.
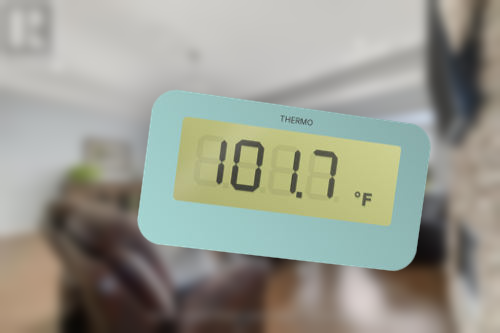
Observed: 101.7 °F
